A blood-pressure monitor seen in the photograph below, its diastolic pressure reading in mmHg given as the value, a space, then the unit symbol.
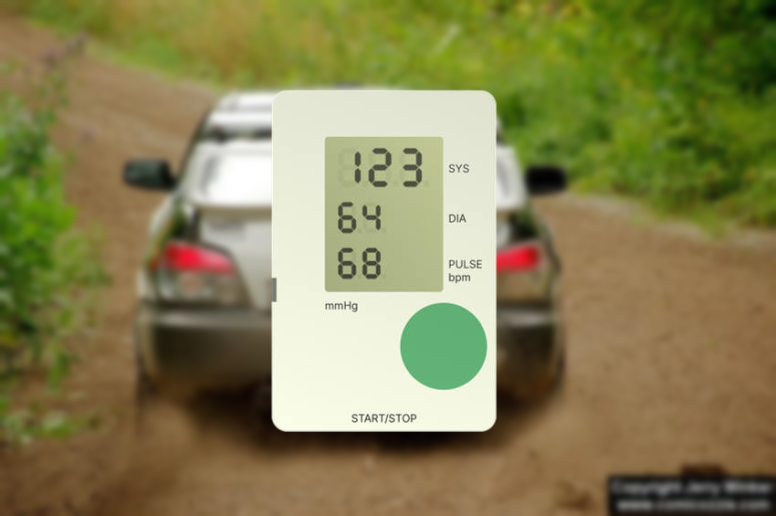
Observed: 64 mmHg
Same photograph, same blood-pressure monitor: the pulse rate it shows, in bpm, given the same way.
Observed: 68 bpm
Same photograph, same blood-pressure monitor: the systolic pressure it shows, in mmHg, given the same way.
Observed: 123 mmHg
